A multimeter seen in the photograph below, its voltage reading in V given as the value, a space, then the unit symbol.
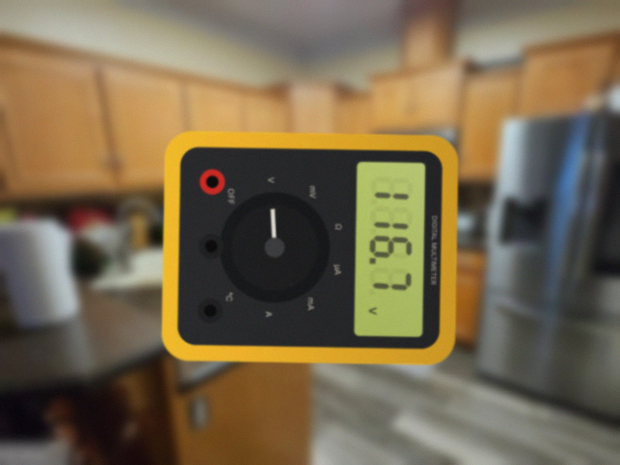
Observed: 116.7 V
